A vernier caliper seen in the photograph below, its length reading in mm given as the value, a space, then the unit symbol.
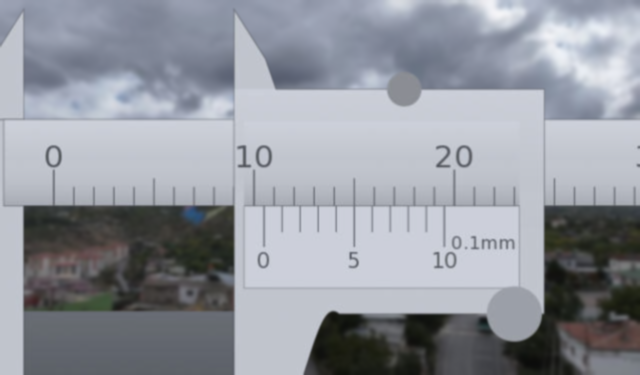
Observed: 10.5 mm
